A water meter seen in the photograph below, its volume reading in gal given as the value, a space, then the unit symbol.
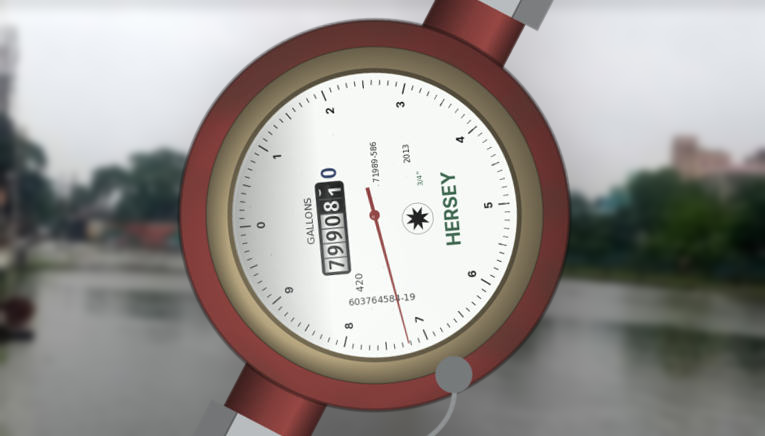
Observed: 7990807.2 gal
